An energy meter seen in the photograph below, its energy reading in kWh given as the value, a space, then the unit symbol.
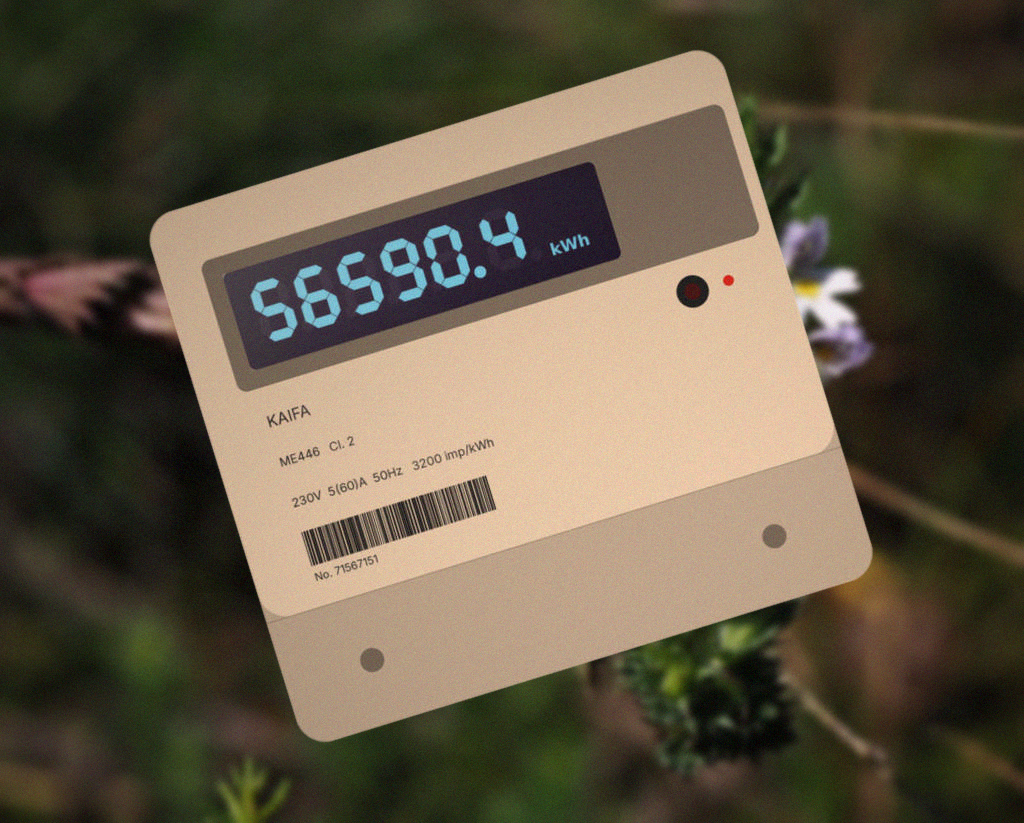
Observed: 56590.4 kWh
